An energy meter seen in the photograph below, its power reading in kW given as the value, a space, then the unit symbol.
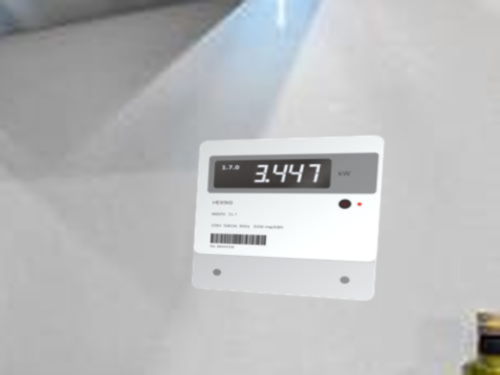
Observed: 3.447 kW
